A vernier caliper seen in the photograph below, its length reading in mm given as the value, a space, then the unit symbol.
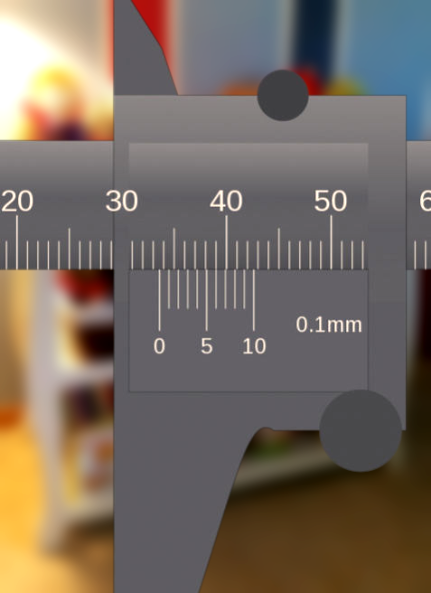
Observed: 33.6 mm
